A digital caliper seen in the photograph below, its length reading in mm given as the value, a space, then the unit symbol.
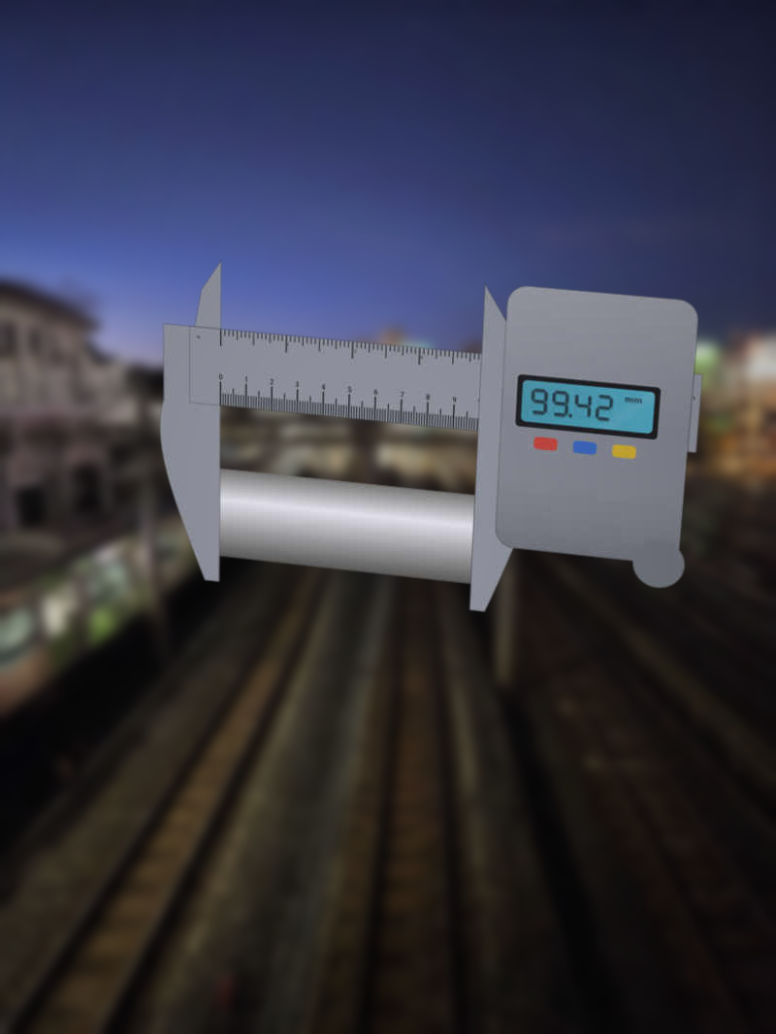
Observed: 99.42 mm
